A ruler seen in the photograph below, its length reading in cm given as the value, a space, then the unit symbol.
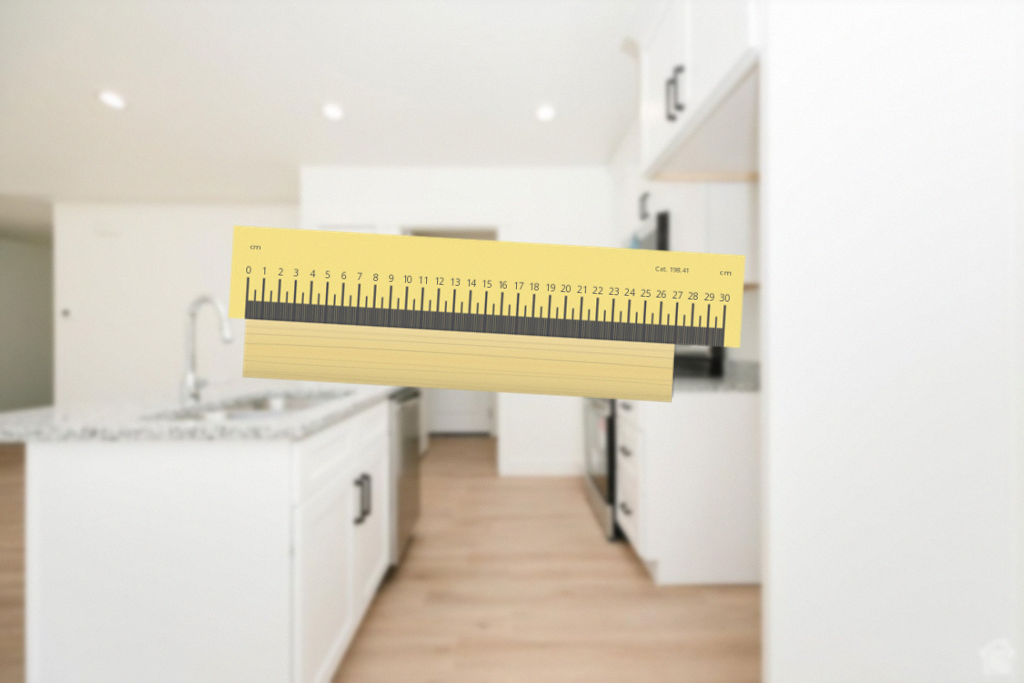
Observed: 27 cm
